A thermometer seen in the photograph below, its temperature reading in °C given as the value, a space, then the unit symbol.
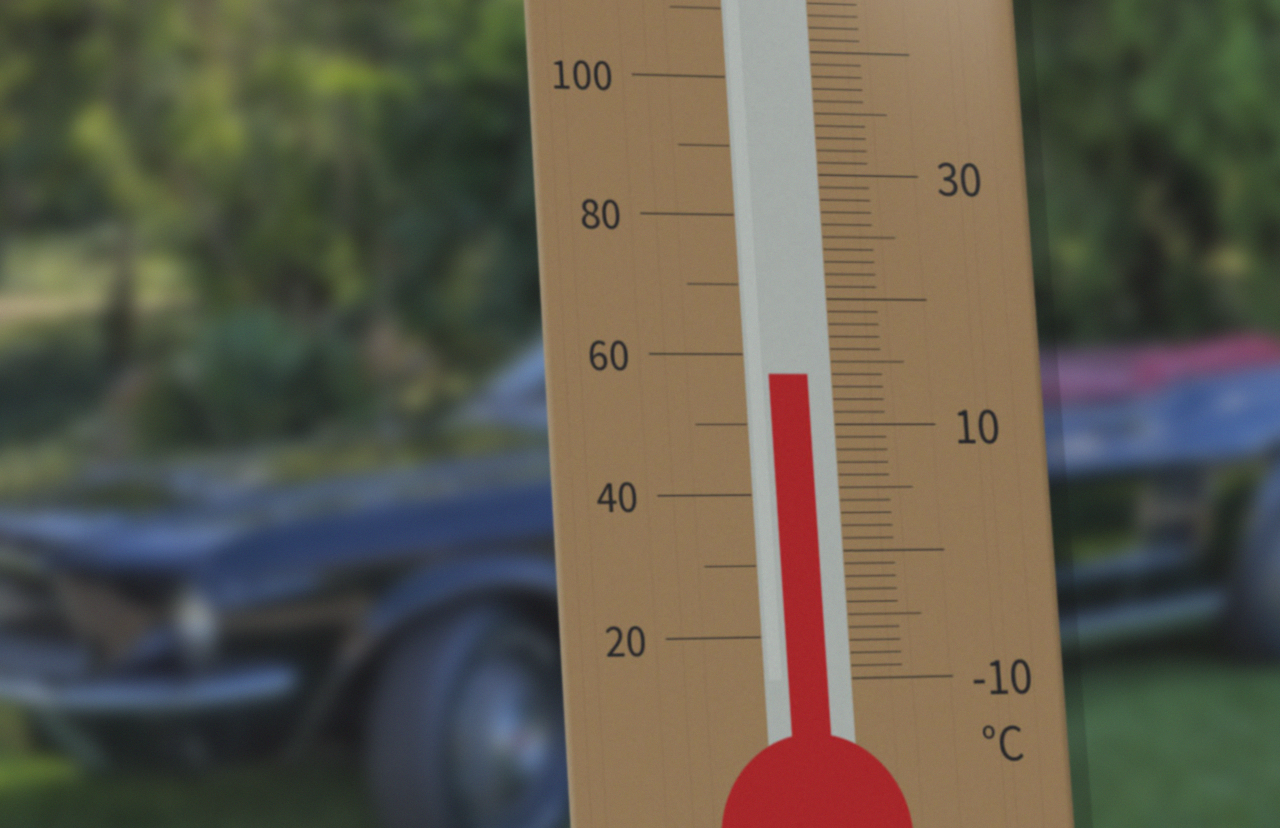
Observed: 14 °C
